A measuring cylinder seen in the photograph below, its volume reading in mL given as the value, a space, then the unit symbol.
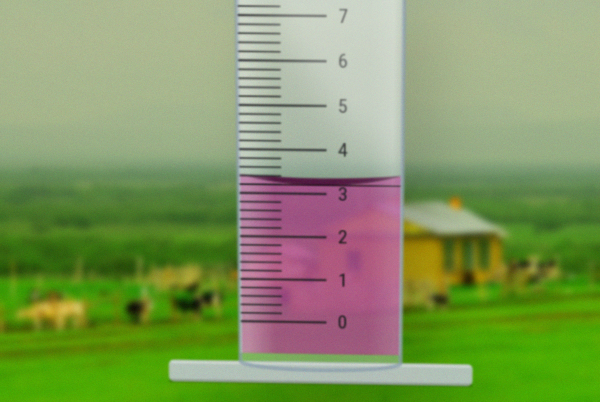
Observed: 3.2 mL
